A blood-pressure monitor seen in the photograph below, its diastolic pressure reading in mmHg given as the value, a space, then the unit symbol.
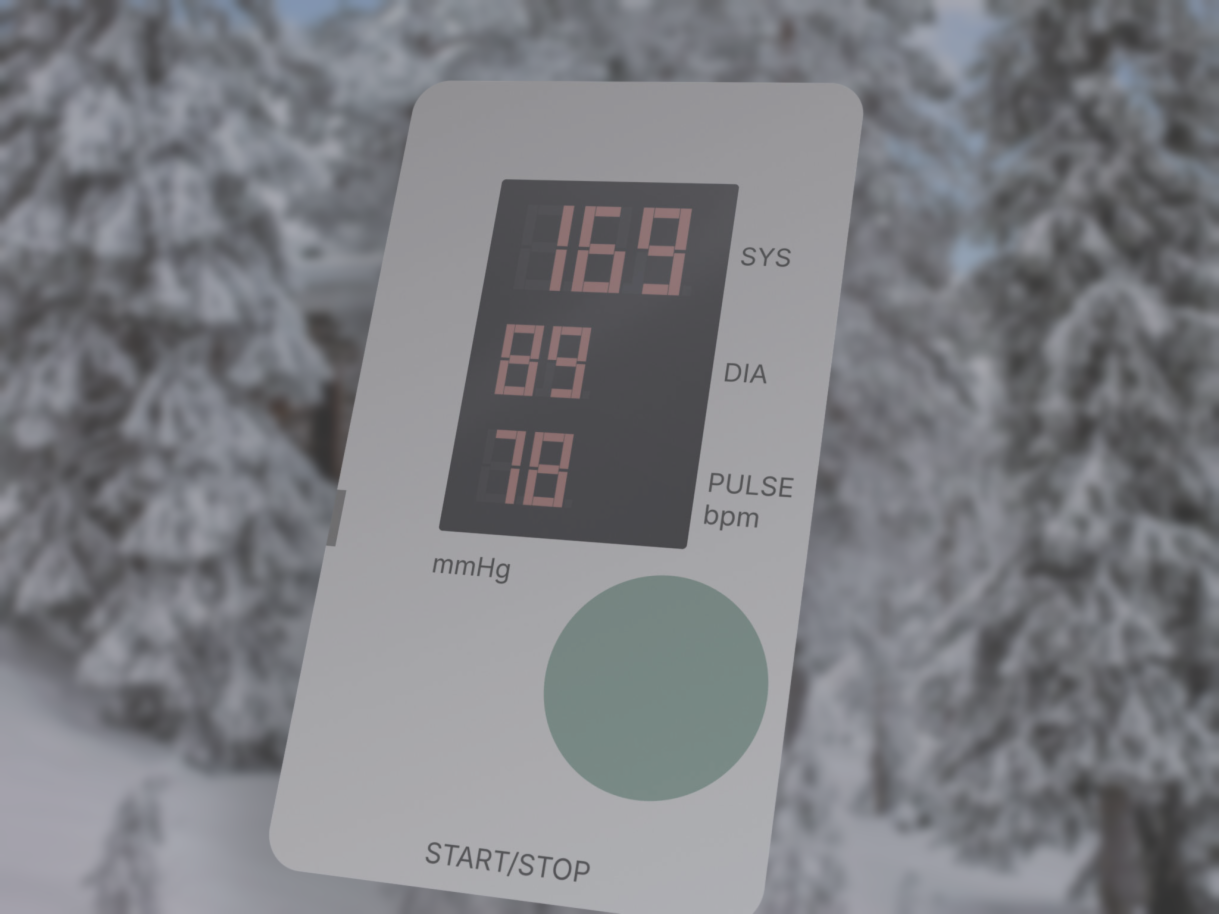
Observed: 89 mmHg
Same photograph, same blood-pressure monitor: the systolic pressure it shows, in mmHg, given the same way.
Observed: 169 mmHg
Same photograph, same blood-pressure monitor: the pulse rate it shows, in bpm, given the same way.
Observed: 78 bpm
